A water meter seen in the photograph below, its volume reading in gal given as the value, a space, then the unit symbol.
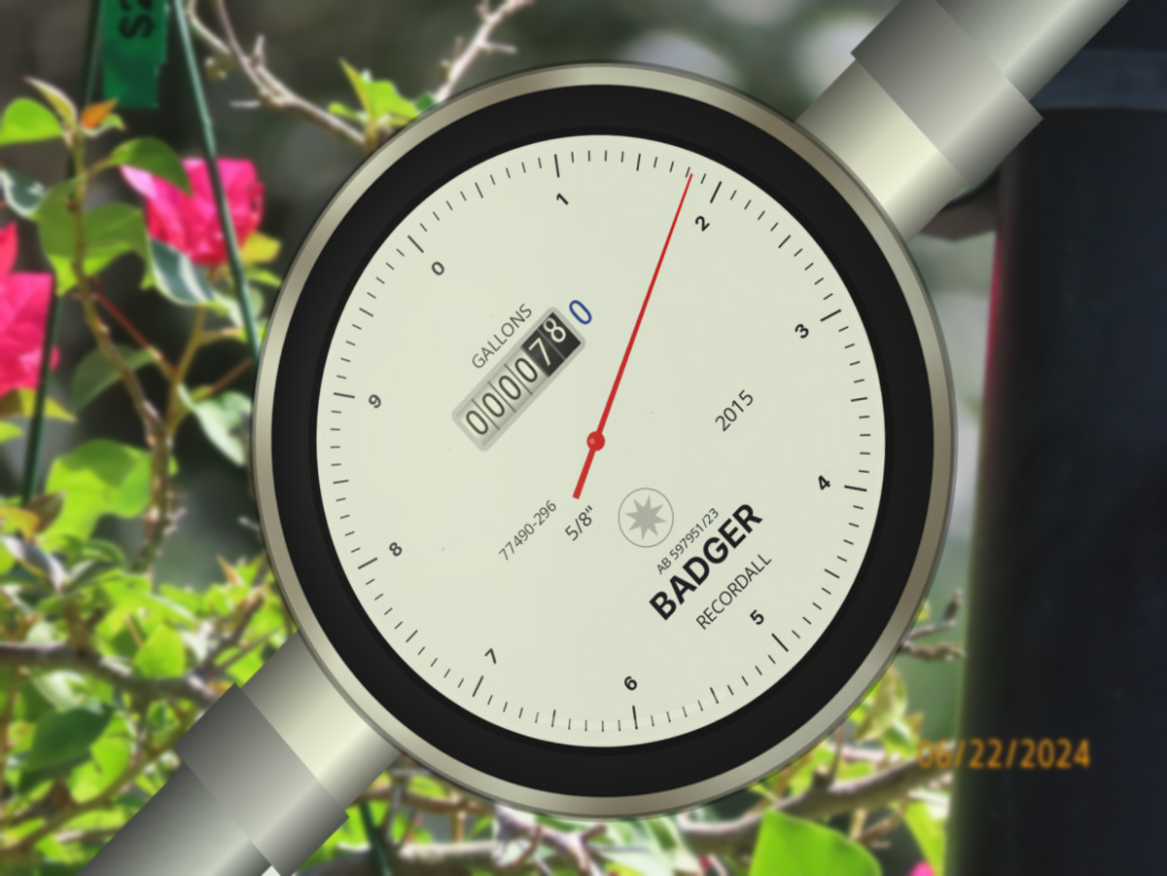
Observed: 781.8 gal
